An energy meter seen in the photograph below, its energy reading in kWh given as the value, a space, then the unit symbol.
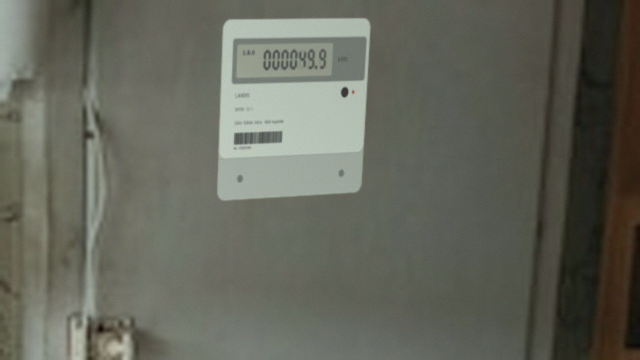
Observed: 49.9 kWh
